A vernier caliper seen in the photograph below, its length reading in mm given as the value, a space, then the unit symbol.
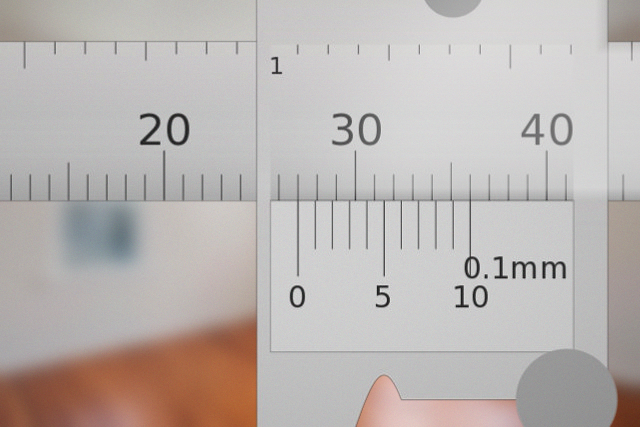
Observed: 27.0 mm
